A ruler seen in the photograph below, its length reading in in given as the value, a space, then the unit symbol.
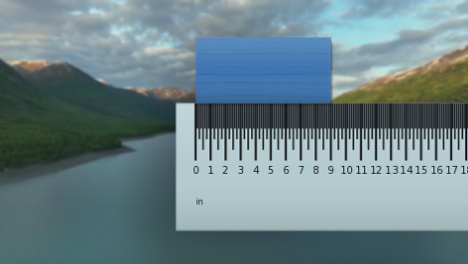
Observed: 9 in
